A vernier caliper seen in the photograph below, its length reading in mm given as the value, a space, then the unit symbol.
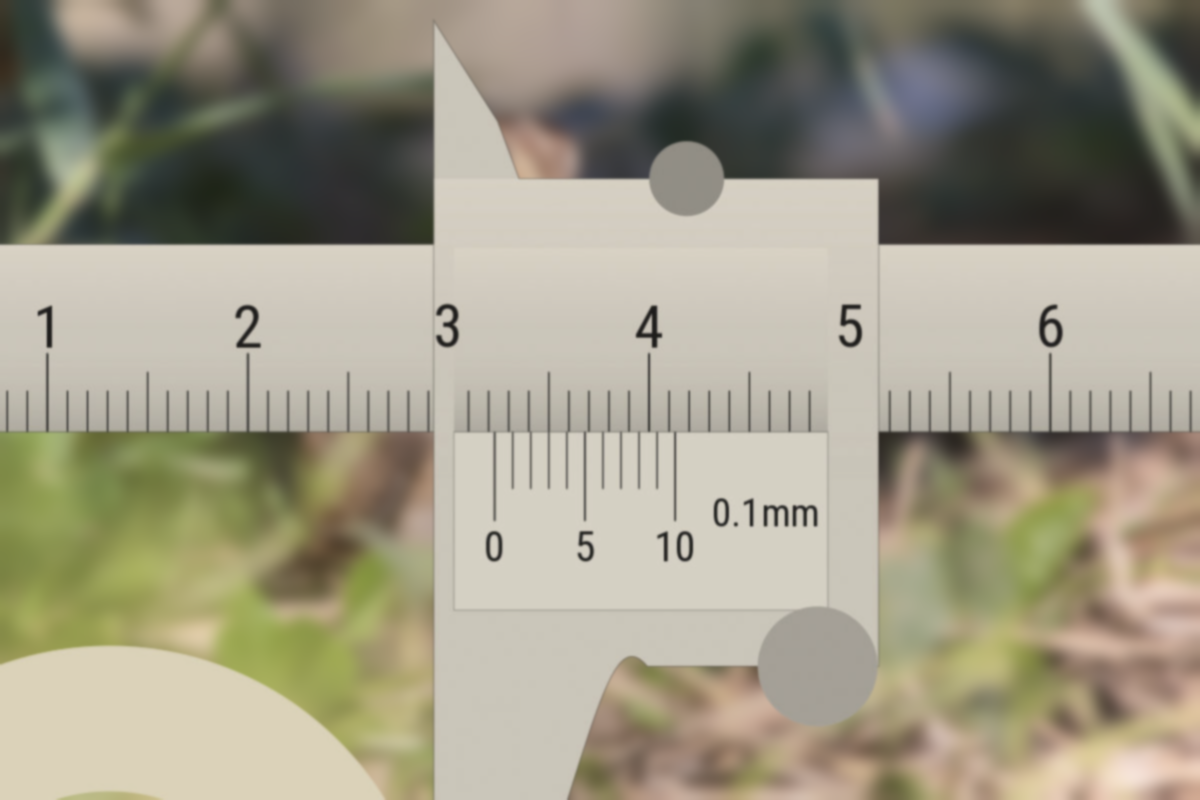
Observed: 32.3 mm
